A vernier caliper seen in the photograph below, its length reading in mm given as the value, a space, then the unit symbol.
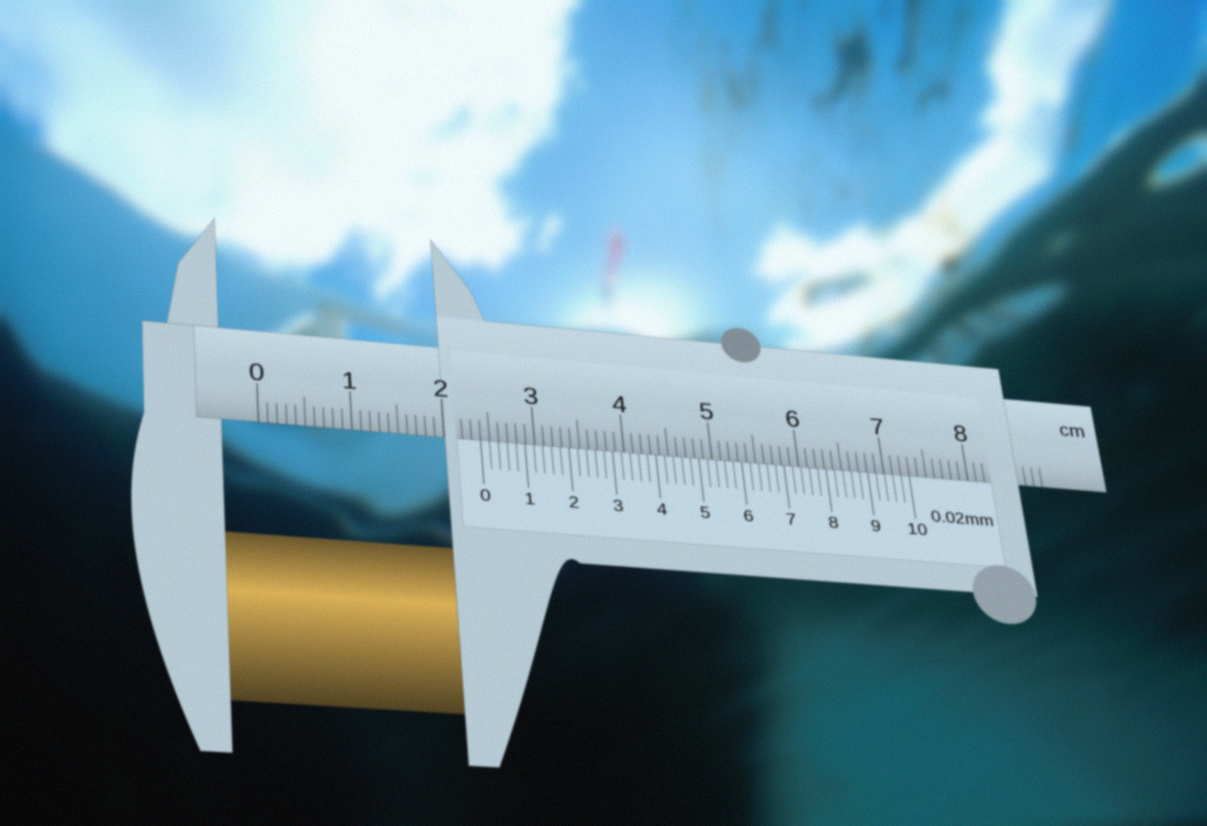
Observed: 24.0 mm
